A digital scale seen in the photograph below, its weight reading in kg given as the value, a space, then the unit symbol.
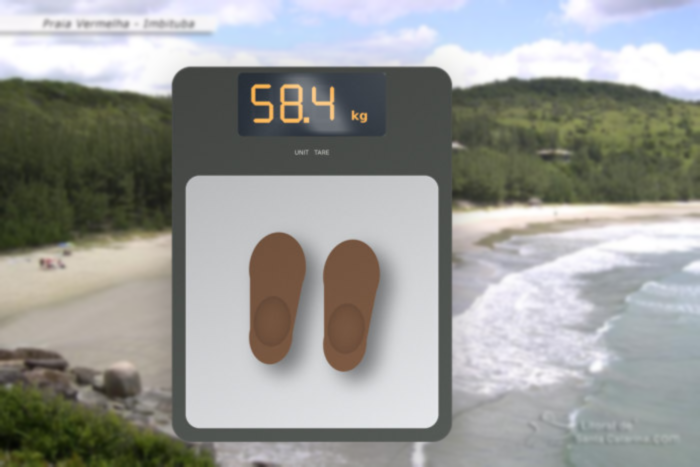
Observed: 58.4 kg
